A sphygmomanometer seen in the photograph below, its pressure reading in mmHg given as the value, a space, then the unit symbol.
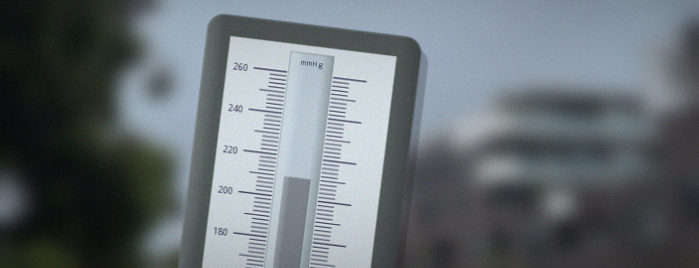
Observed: 210 mmHg
